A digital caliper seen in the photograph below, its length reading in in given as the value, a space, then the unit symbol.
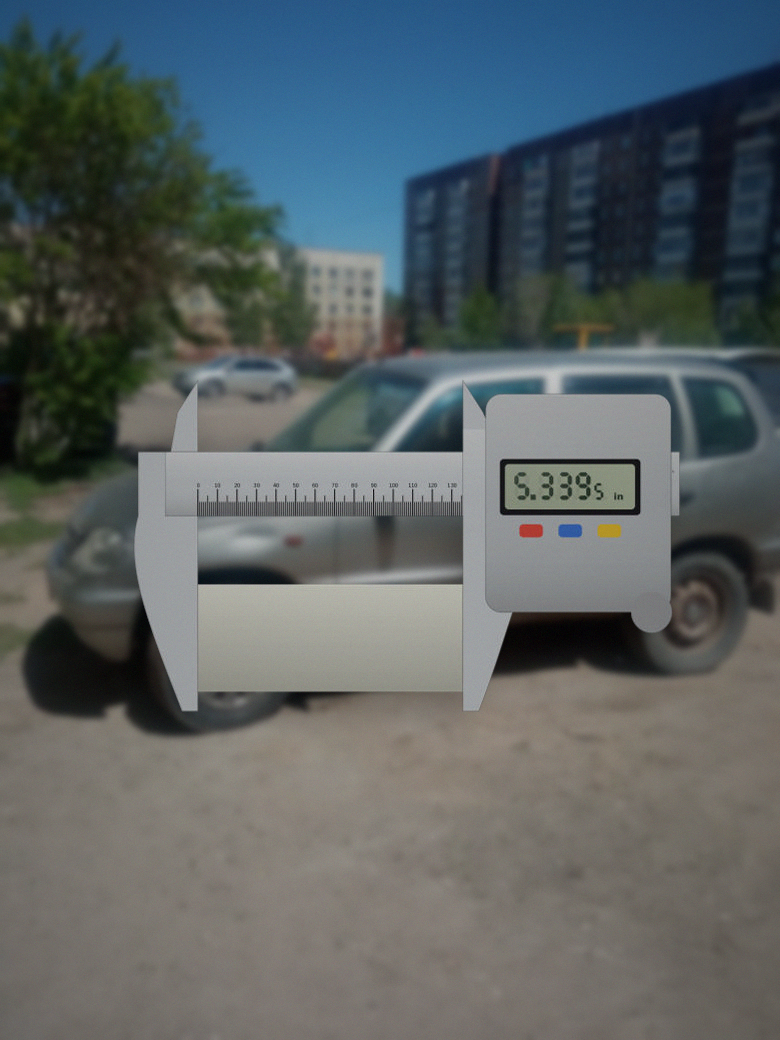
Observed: 5.3395 in
